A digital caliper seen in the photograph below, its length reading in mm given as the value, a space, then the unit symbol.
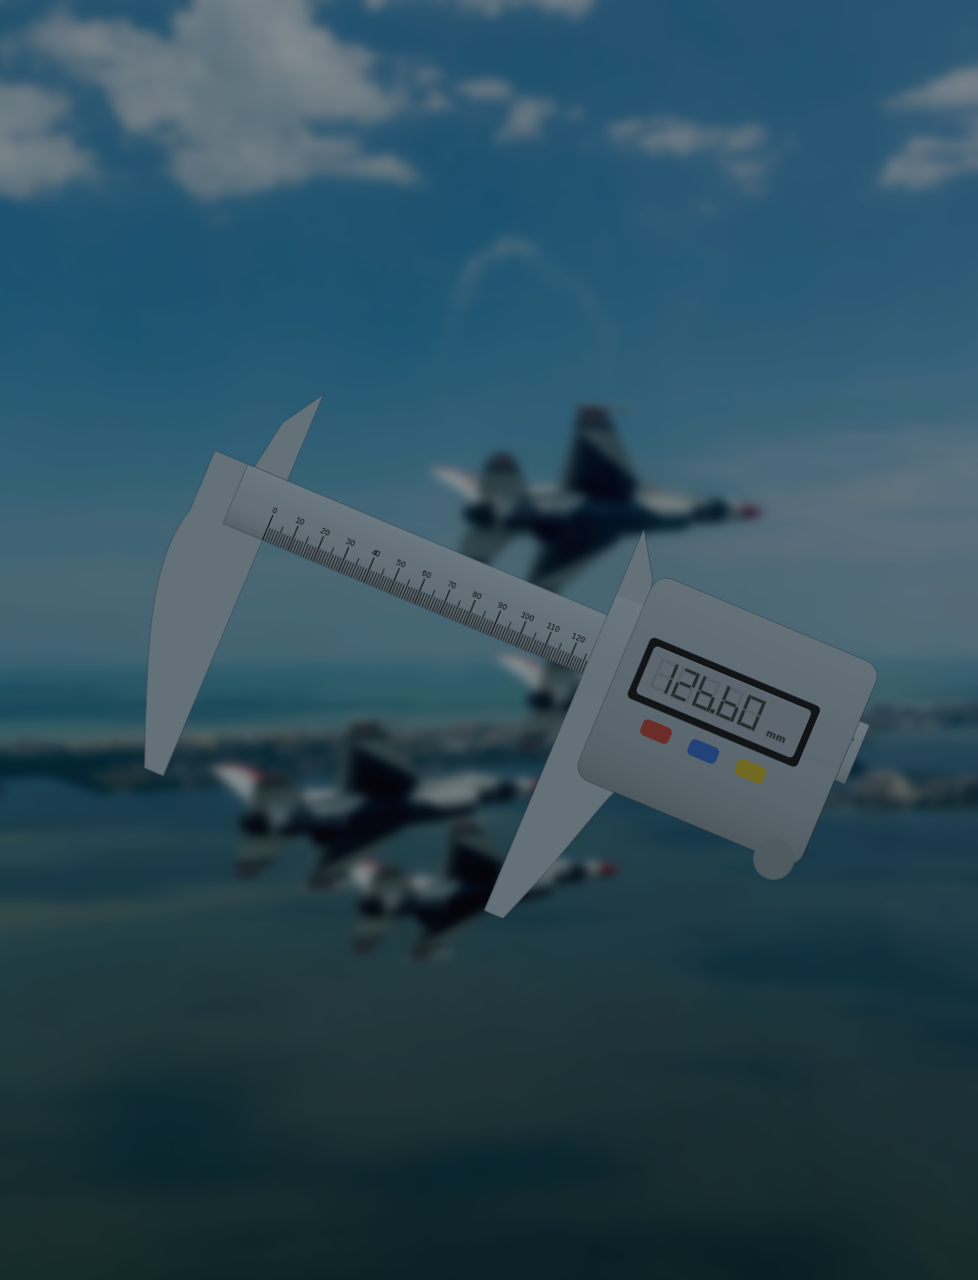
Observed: 126.60 mm
